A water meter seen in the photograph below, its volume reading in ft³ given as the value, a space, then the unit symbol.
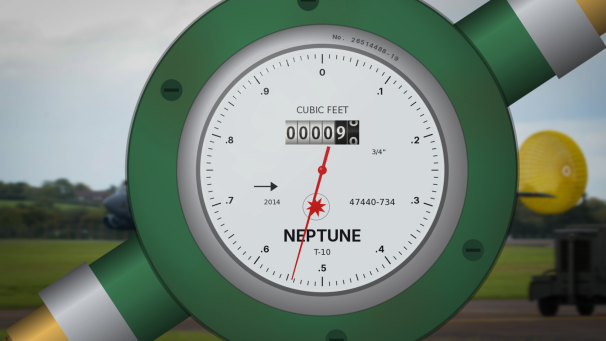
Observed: 98.54 ft³
